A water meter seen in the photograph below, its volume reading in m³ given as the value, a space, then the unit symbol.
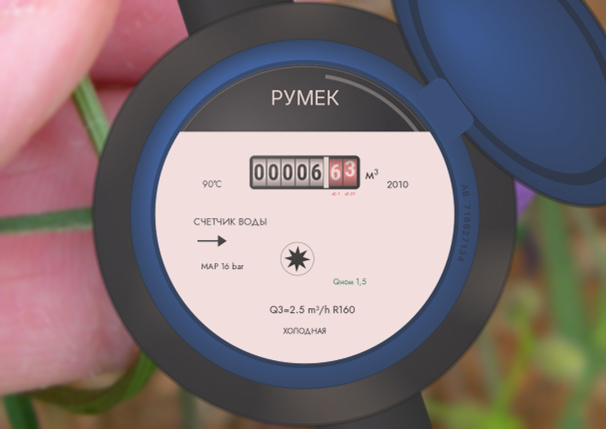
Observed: 6.63 m³
